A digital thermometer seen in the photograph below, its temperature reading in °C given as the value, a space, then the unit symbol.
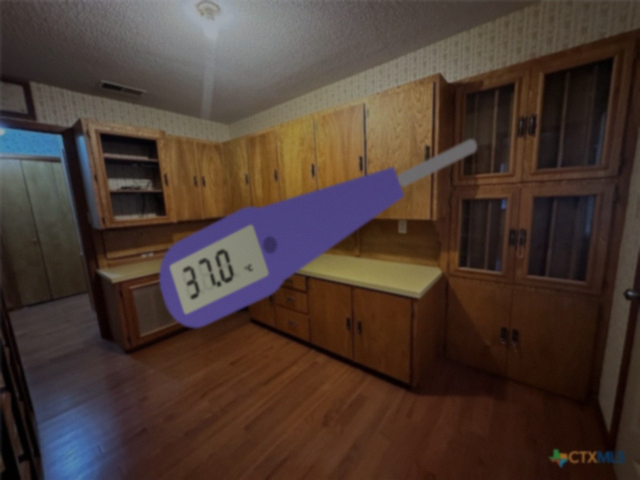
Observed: 37.0 °C
